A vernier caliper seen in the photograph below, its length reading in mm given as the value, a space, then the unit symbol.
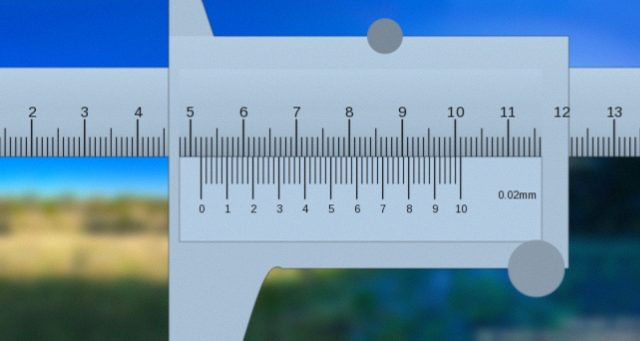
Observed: 52.0 mm
